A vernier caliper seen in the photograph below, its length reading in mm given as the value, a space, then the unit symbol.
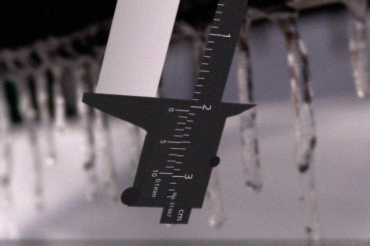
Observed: 20.6 mm
